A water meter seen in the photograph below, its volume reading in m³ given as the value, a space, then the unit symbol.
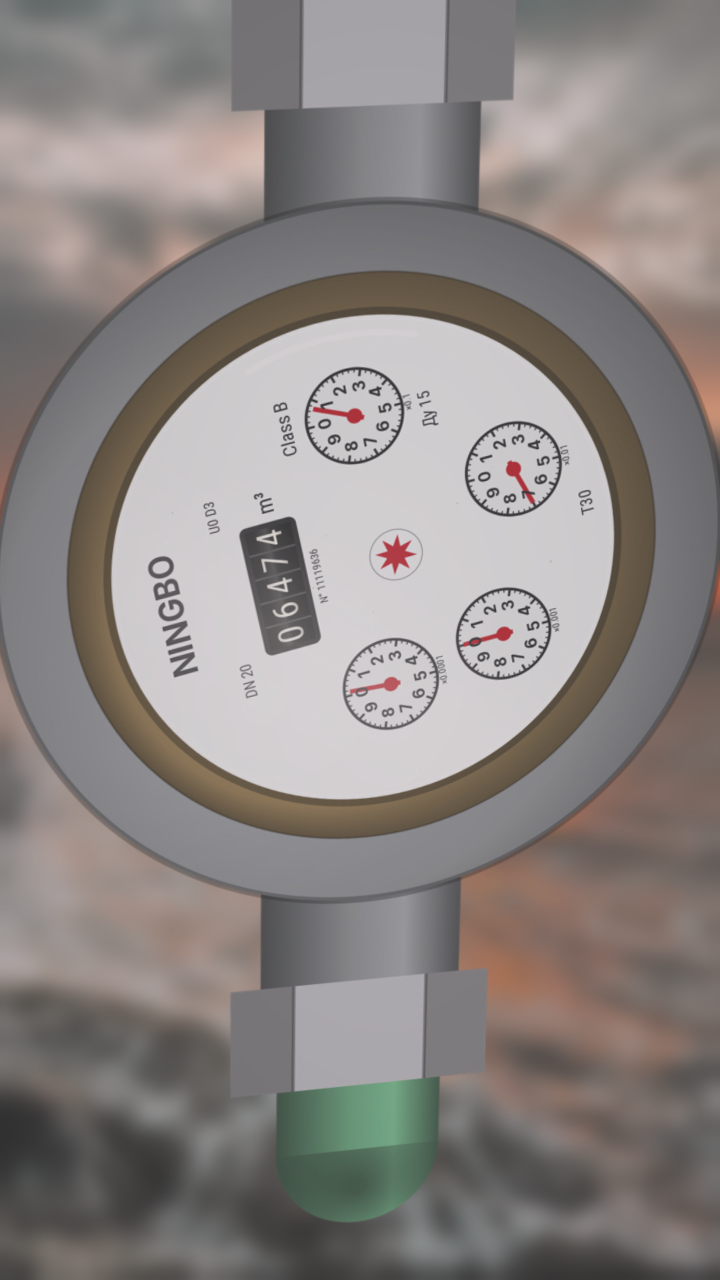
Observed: 6474.0700 m³
